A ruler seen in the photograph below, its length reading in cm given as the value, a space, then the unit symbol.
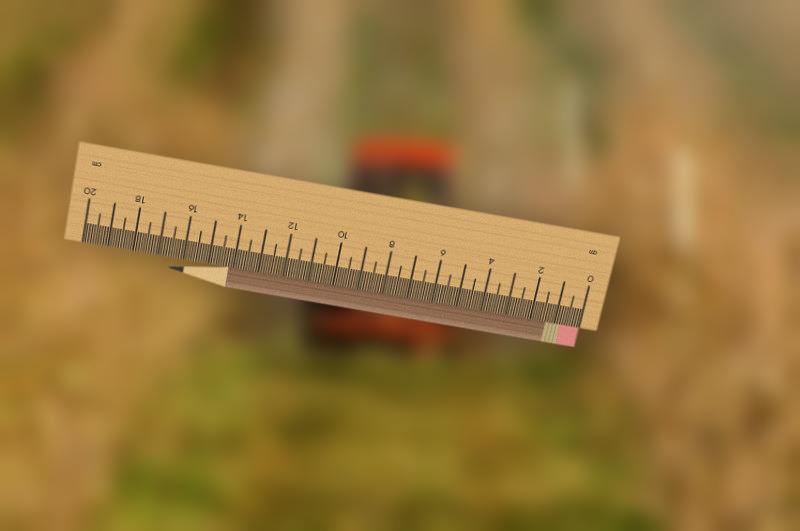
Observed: 16.5 cm
